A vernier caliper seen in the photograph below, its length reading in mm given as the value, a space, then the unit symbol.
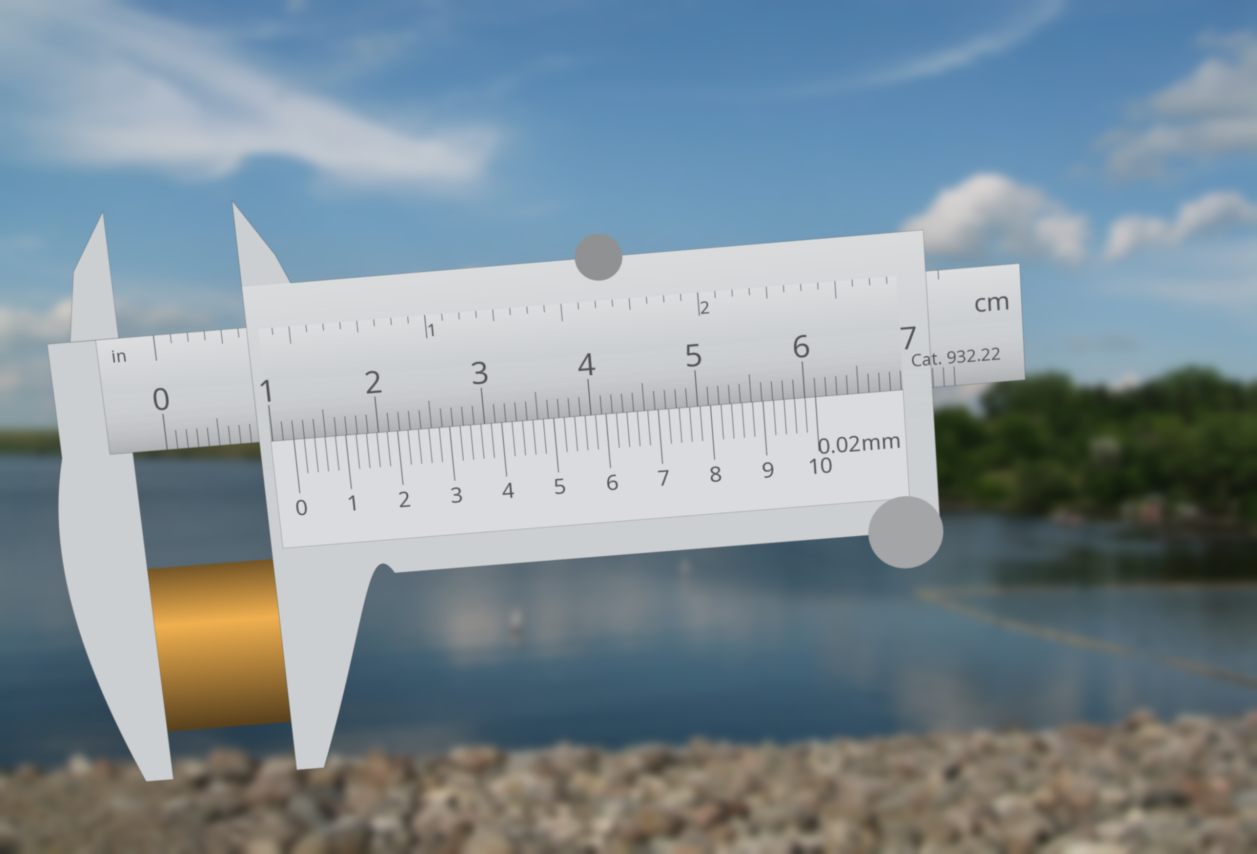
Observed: 12.0 mm
